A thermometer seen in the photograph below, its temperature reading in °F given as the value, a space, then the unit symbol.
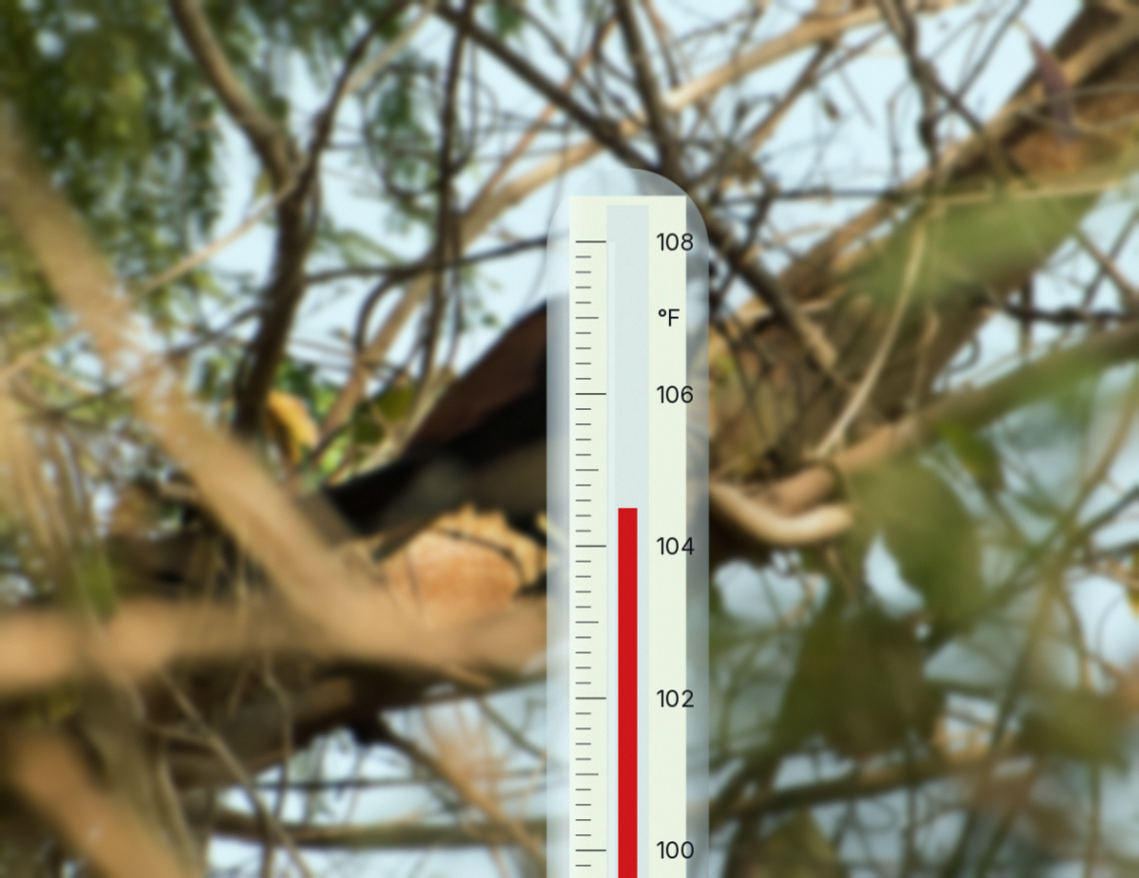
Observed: 104.5 °F
